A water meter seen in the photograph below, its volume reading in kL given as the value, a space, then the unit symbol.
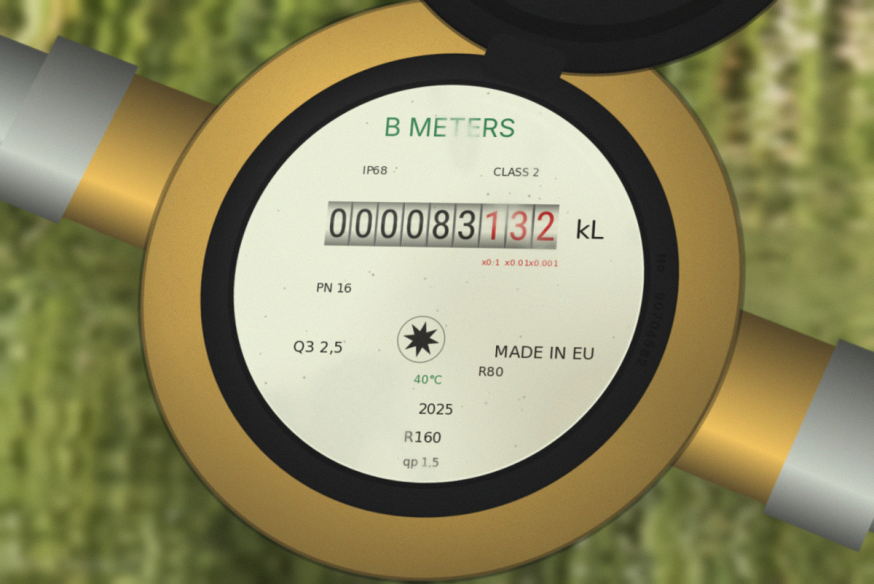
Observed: 83.132 kL
